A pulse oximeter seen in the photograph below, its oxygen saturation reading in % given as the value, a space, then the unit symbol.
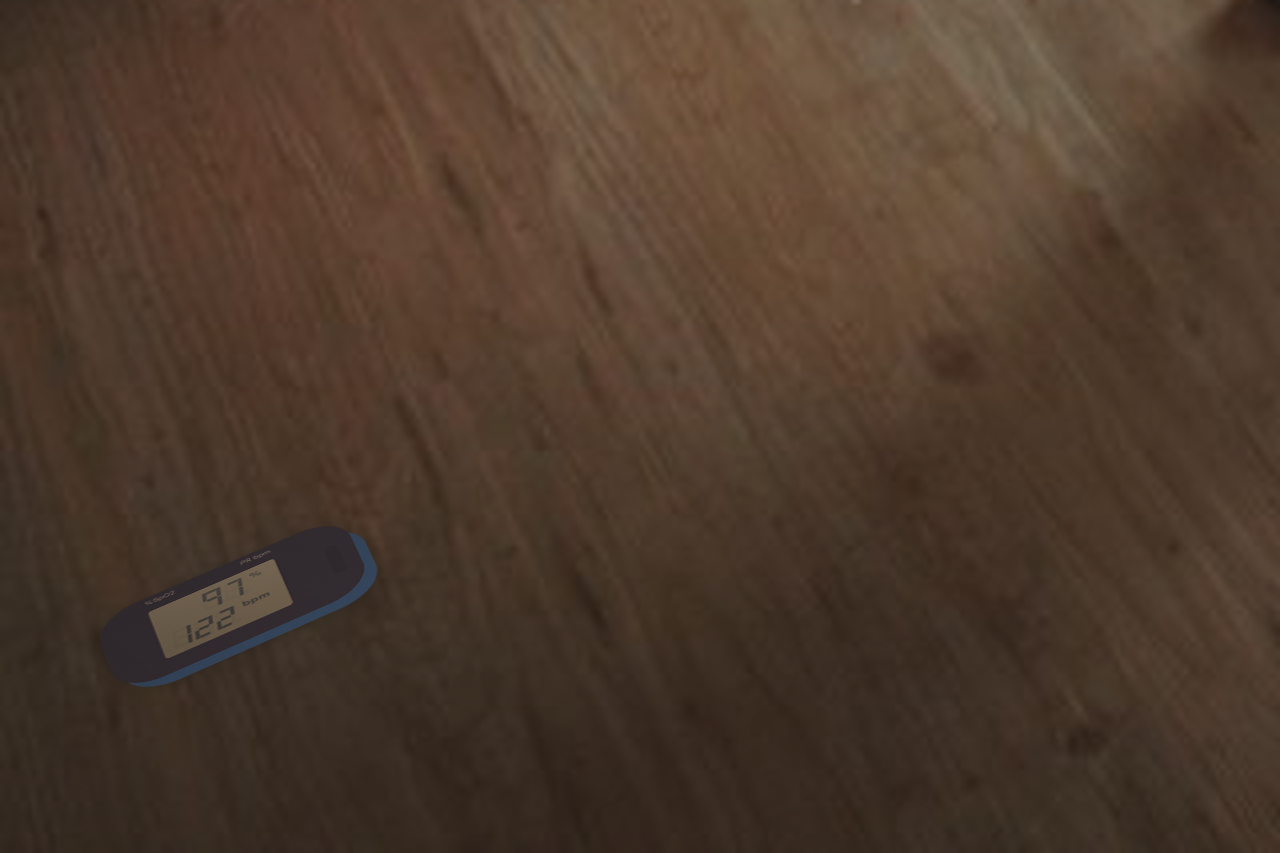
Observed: 97 %
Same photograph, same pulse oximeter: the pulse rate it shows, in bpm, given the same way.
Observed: 122 bpm
